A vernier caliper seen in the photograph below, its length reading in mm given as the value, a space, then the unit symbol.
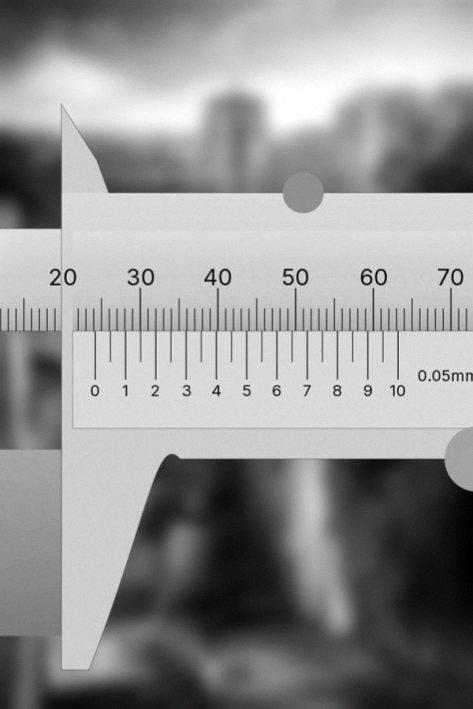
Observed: 24.2 mm
